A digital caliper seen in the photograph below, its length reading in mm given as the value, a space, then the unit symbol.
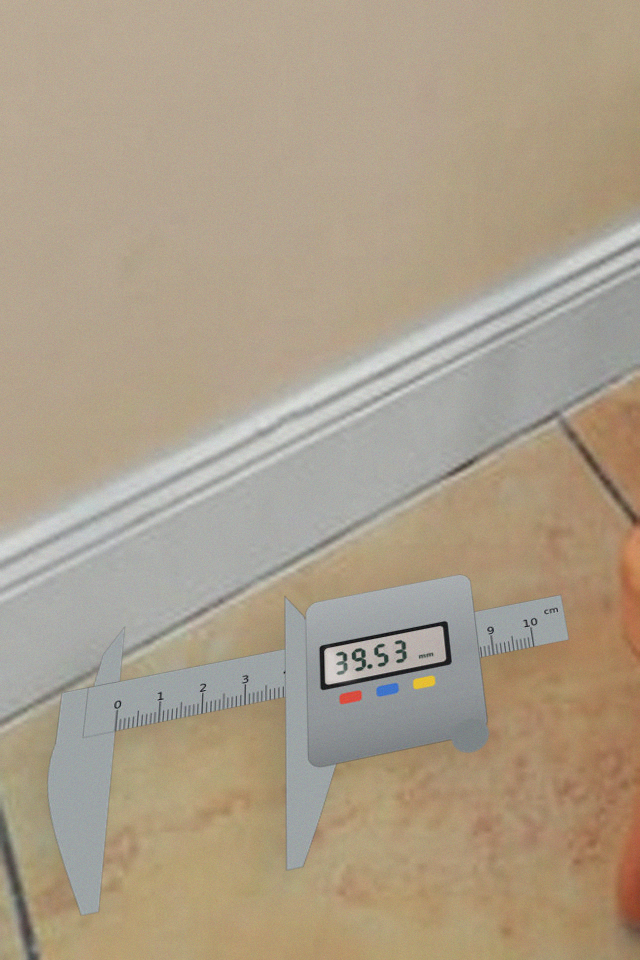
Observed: 39.53 mm
